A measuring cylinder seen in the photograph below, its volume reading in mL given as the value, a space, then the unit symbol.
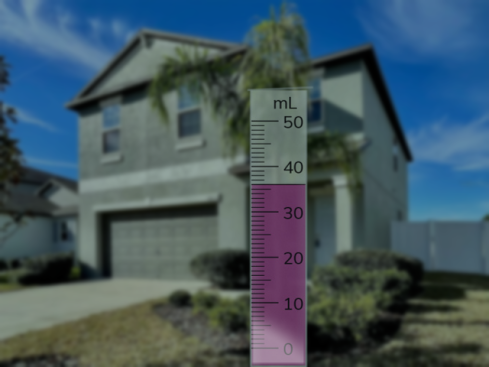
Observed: 36 mL
